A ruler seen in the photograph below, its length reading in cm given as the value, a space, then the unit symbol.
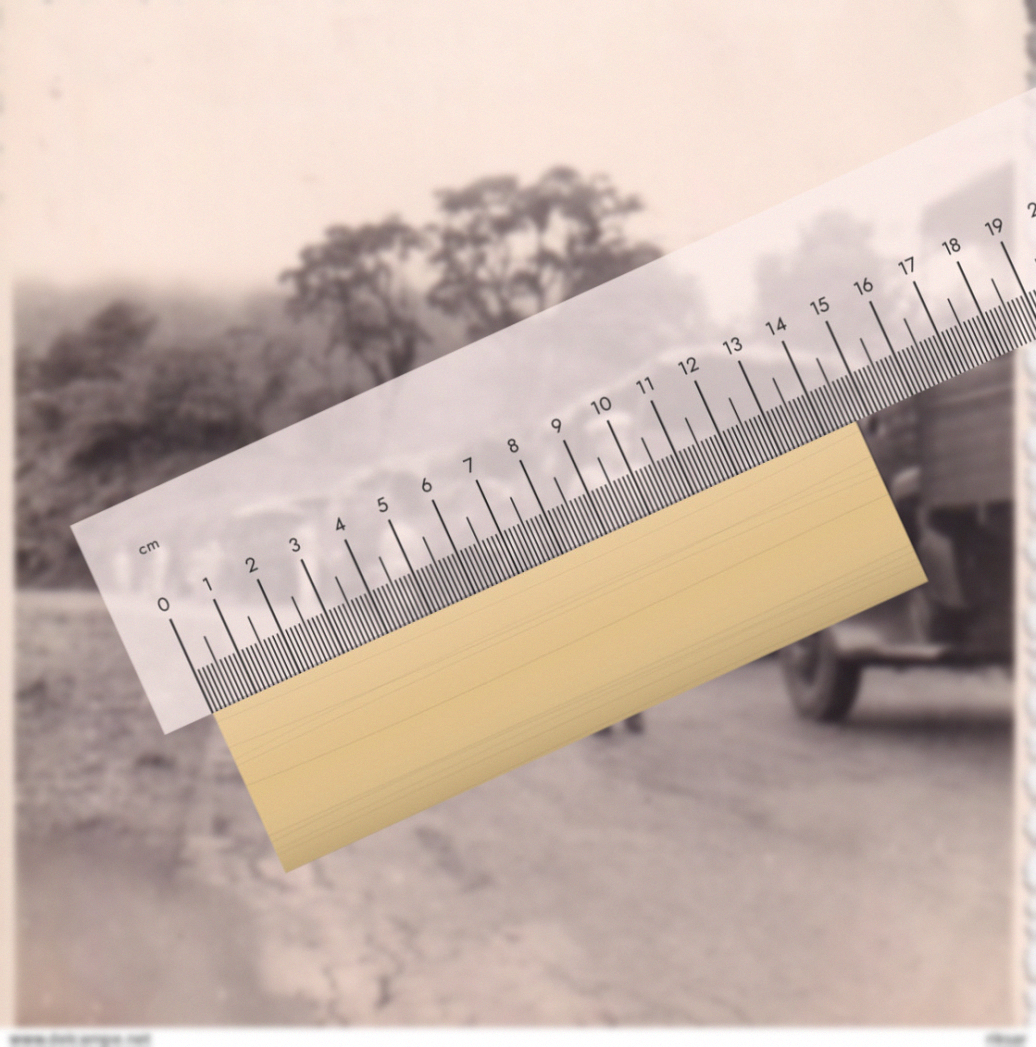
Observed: 14.7 cm
